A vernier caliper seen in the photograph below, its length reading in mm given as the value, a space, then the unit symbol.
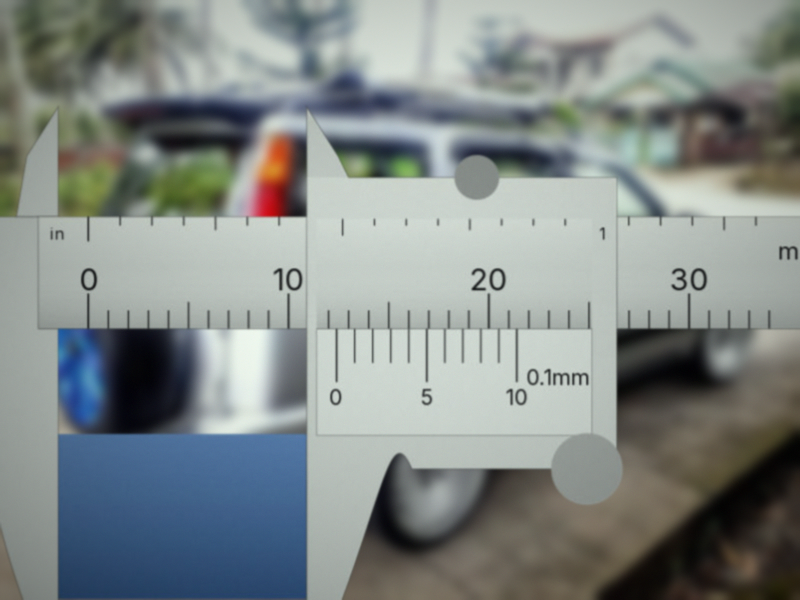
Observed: 12.4 mm
